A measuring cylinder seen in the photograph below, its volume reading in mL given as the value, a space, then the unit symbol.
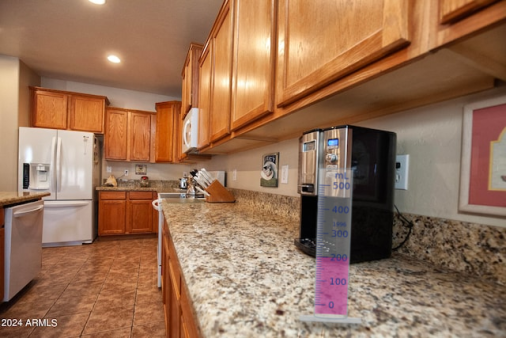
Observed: 200 mL
